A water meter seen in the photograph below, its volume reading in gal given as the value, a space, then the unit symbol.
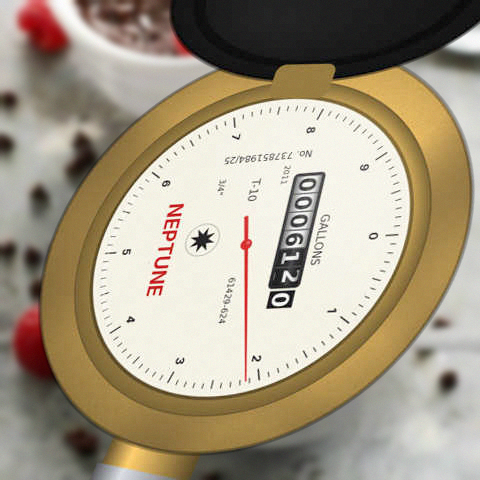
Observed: 6122.1 gal
